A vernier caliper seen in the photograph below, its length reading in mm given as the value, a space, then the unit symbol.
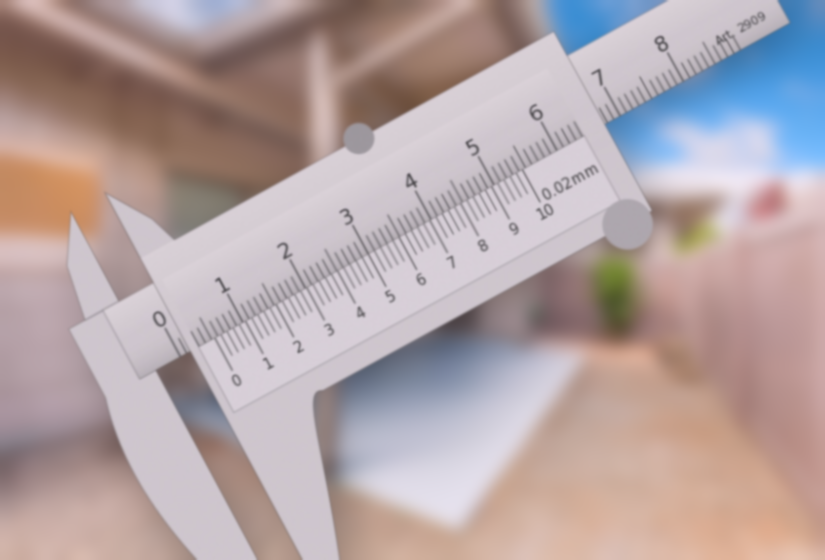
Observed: 5.5 mm
